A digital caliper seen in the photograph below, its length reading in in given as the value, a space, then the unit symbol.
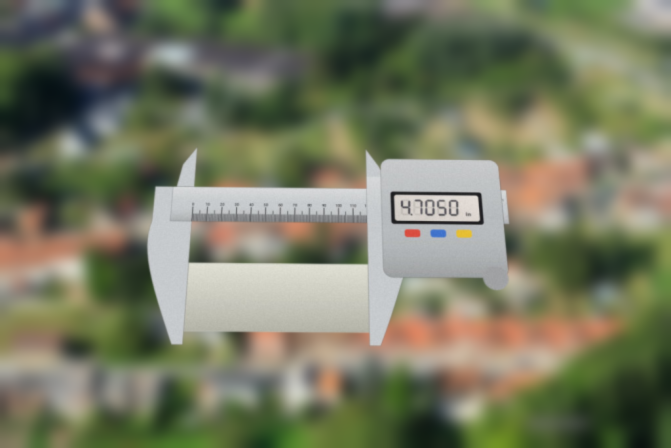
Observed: 4.7050 in
